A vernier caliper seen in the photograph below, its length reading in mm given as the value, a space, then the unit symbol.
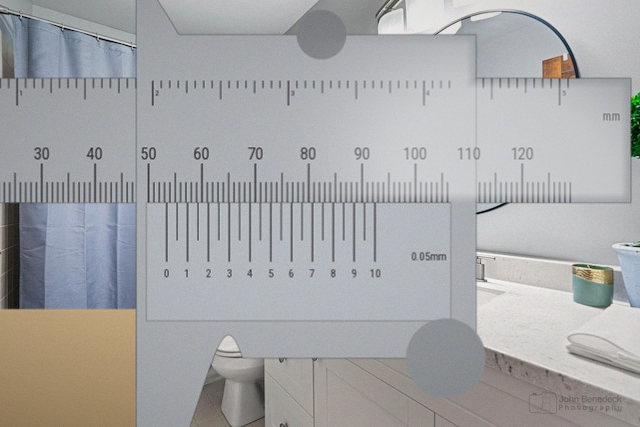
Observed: 53.4 mm
